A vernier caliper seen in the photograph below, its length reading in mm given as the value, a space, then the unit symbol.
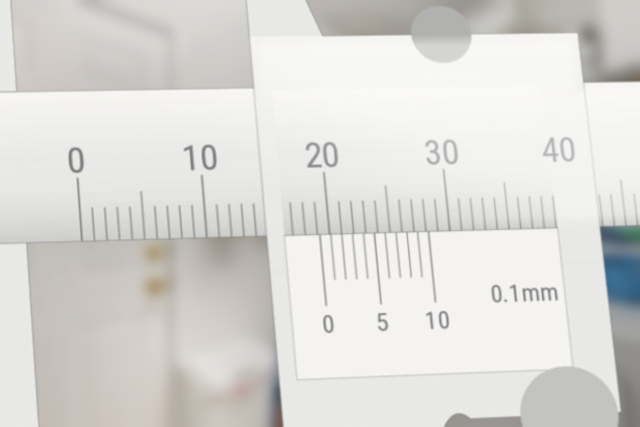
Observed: 19.2 mm
